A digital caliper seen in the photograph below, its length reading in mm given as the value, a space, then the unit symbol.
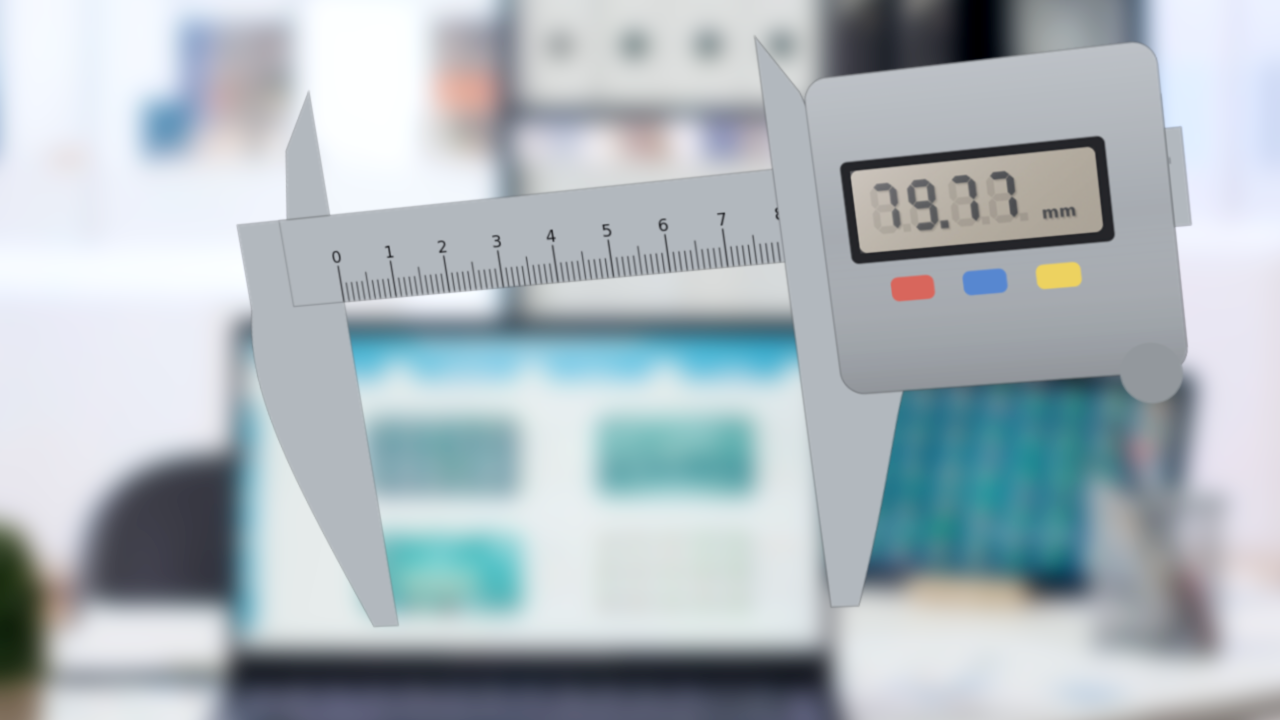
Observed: 79.77 mm
